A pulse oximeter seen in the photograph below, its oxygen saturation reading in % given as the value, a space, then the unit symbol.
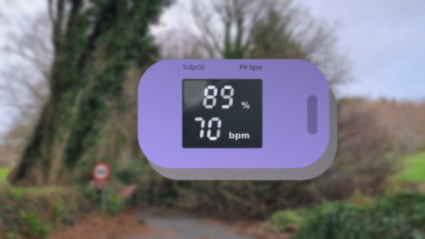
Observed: 89 %
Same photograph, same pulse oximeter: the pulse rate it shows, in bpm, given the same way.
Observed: 70 bpm
